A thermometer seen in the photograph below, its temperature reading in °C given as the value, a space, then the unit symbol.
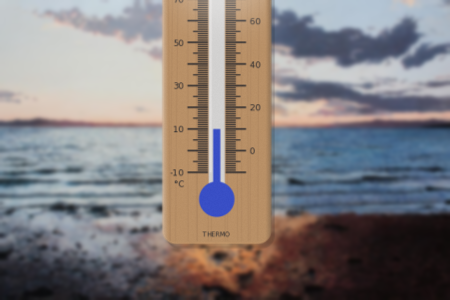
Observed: 10 °C
